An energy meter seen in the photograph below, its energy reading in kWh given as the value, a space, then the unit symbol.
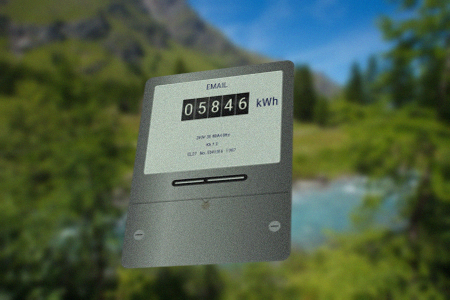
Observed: 5846 kWh
